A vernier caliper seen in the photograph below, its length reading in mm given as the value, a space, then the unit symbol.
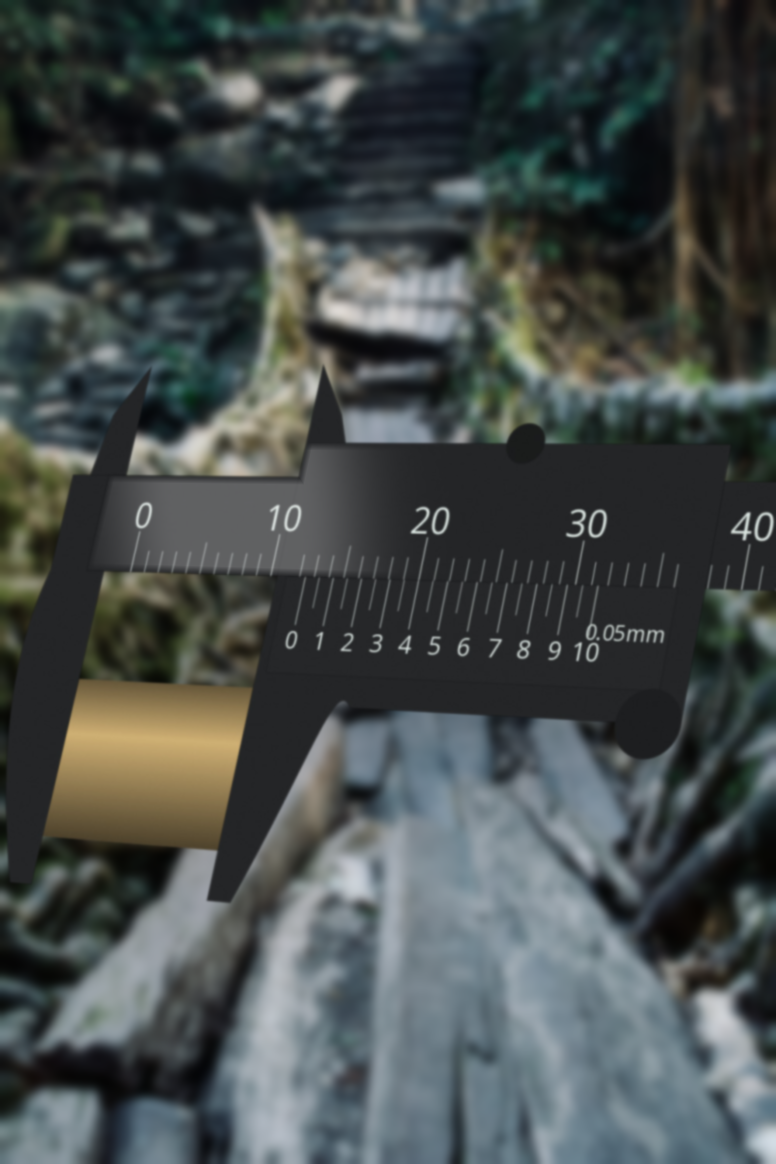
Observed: 12.4 mm
